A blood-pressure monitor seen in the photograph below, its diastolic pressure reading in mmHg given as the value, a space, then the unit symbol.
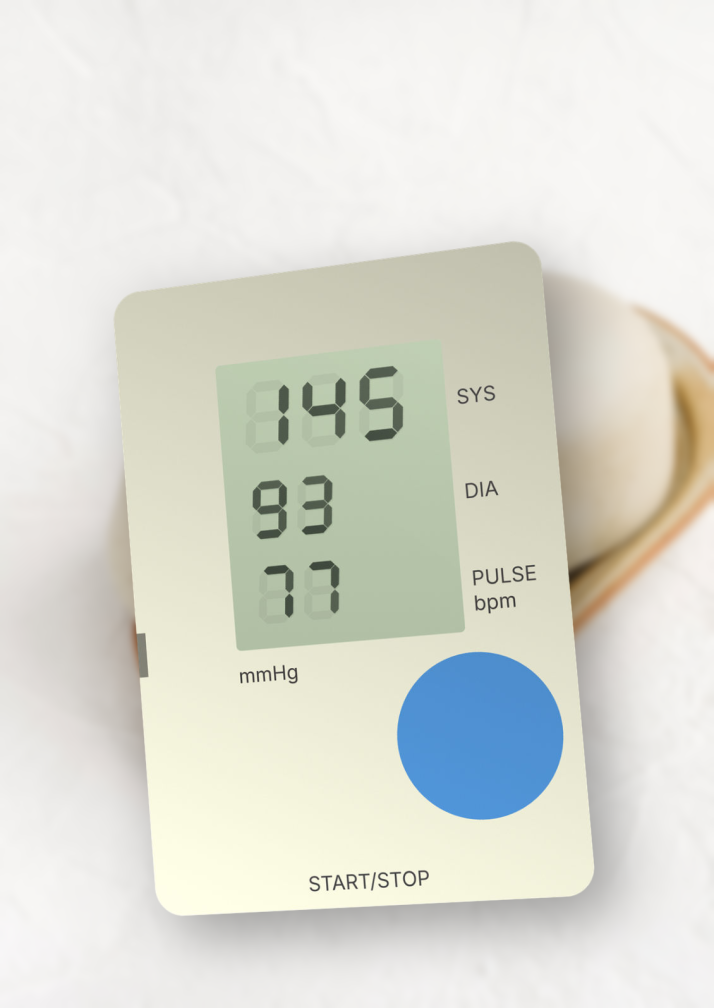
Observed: 93 mmHg
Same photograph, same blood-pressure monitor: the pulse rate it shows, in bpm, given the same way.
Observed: 77 bpm
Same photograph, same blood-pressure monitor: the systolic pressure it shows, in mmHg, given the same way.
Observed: 145 mmHg
